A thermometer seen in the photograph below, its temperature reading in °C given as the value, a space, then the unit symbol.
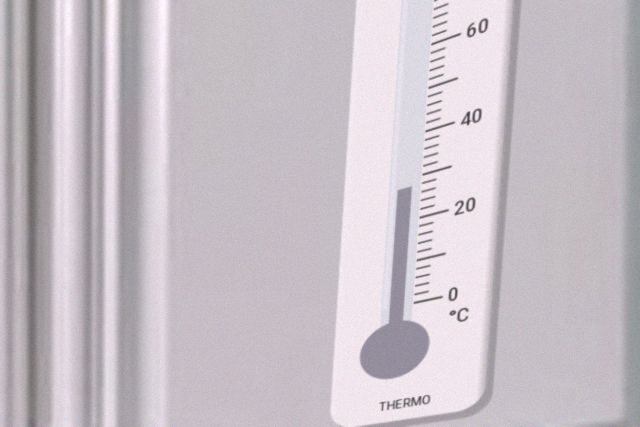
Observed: 28 °C
